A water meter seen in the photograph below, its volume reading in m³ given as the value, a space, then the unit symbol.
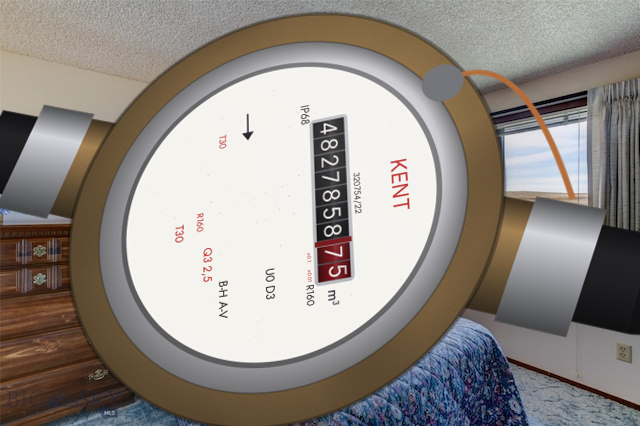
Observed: 4827858.75 m³
